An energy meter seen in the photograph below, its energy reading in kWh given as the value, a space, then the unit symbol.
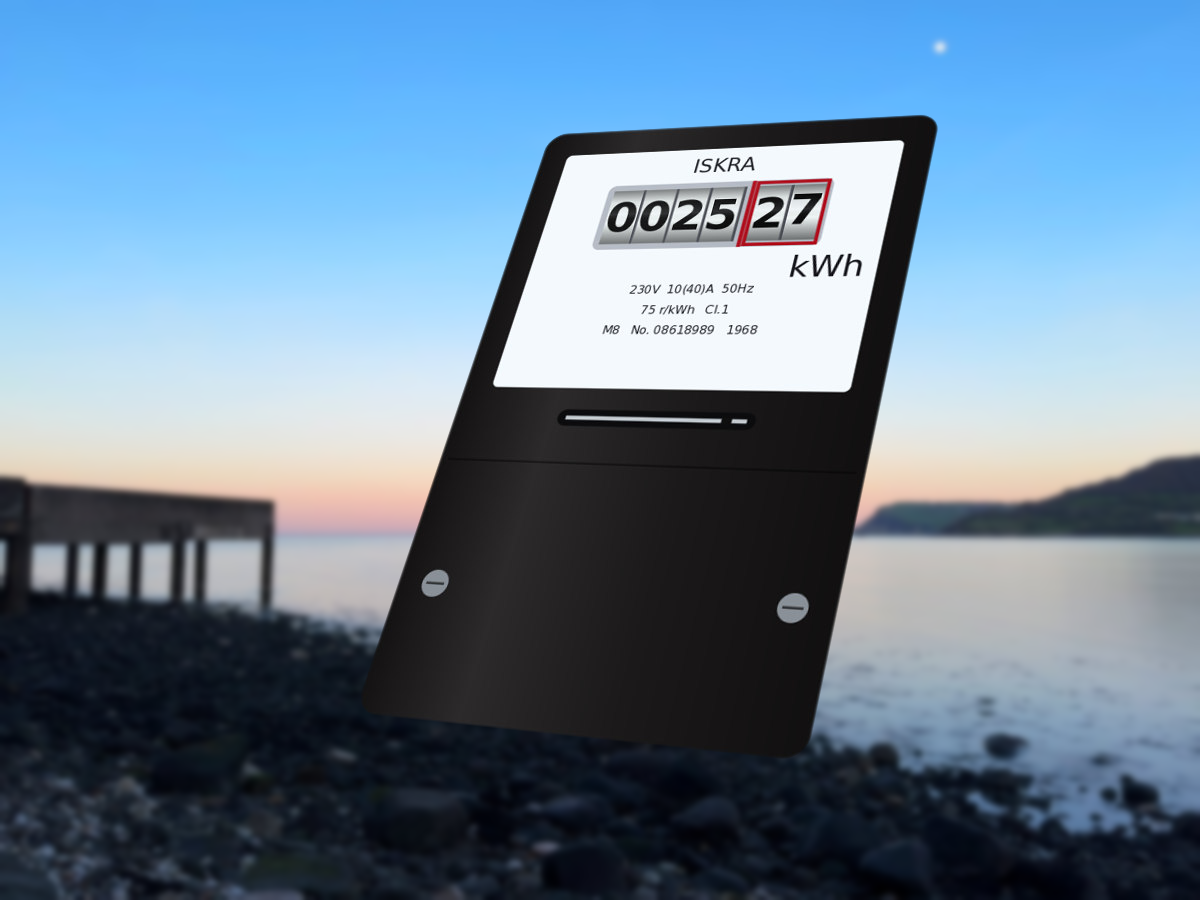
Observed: 25.27 kWh
